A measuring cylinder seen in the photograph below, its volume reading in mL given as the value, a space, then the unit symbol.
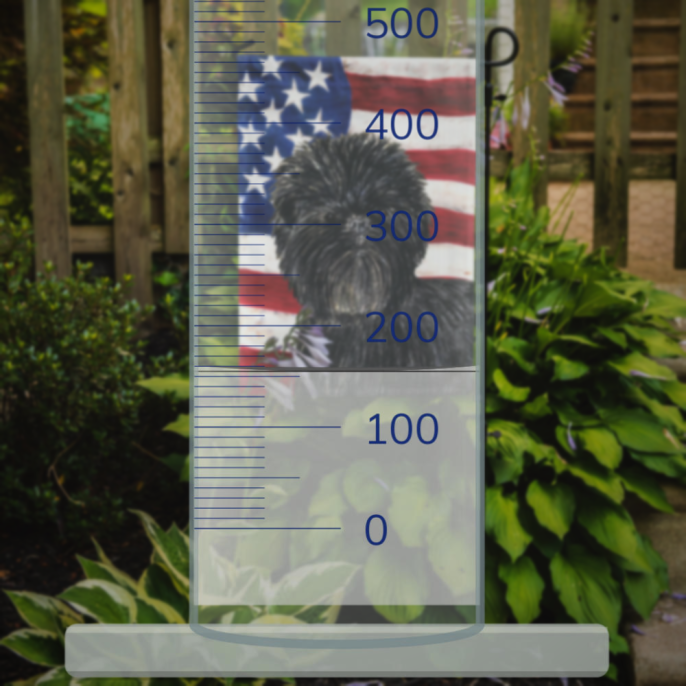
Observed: 155 mL
